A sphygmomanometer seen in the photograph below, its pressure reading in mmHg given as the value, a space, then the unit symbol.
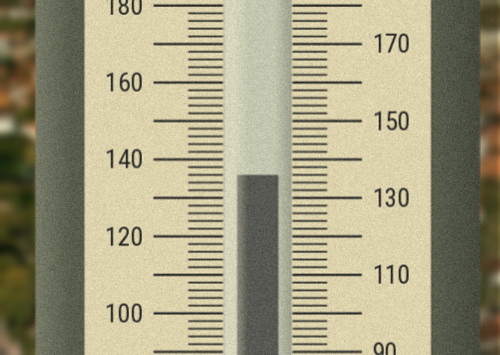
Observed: 136 mmHg
